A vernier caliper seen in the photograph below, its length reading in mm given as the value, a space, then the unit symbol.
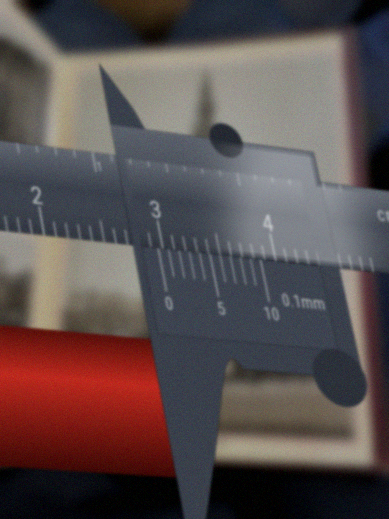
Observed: 29.6 mm
